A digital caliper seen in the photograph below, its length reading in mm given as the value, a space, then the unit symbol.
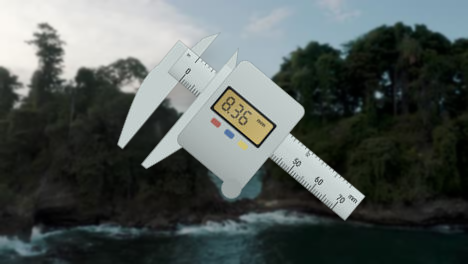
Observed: 8.36 mm
